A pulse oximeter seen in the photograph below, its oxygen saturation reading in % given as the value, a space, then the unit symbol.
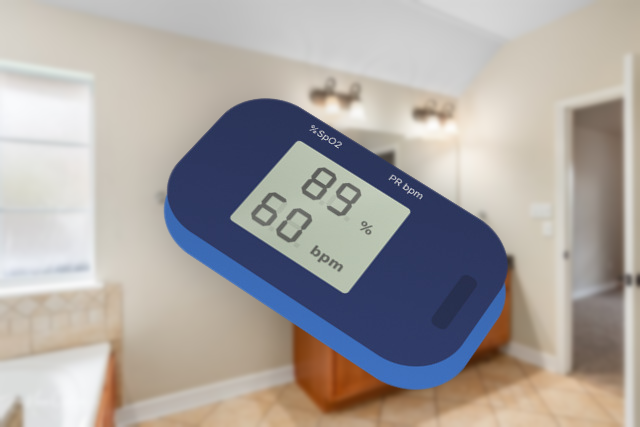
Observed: 89 %
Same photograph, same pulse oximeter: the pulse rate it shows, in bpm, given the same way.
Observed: 60 bpm
